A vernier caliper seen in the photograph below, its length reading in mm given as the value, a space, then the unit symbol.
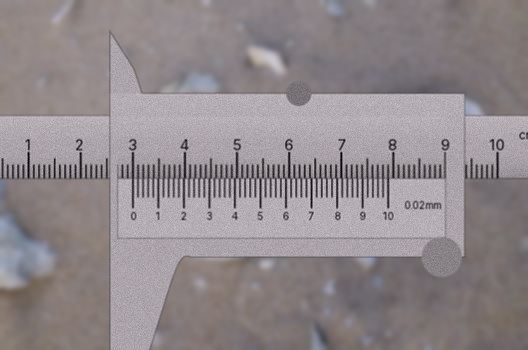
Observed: 30.0 mm
